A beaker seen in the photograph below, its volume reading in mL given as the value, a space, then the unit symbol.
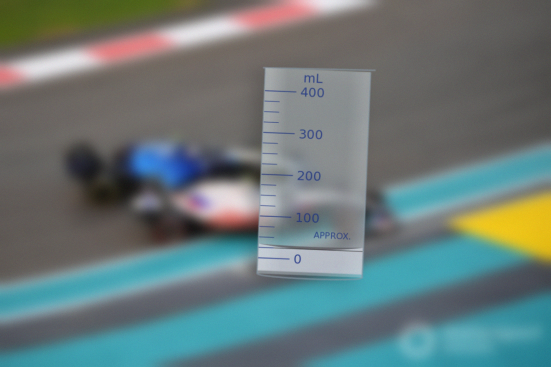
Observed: 25 mL
